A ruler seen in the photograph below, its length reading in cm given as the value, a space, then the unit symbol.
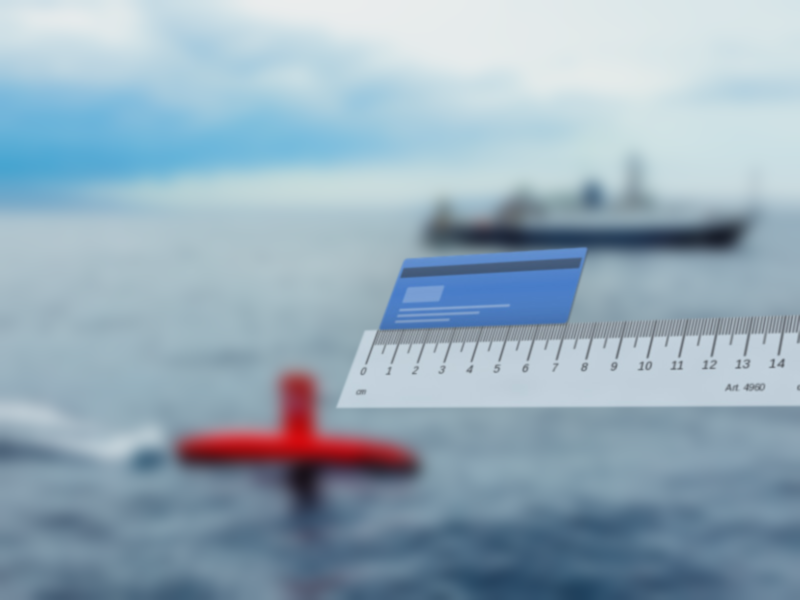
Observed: 7 cm
